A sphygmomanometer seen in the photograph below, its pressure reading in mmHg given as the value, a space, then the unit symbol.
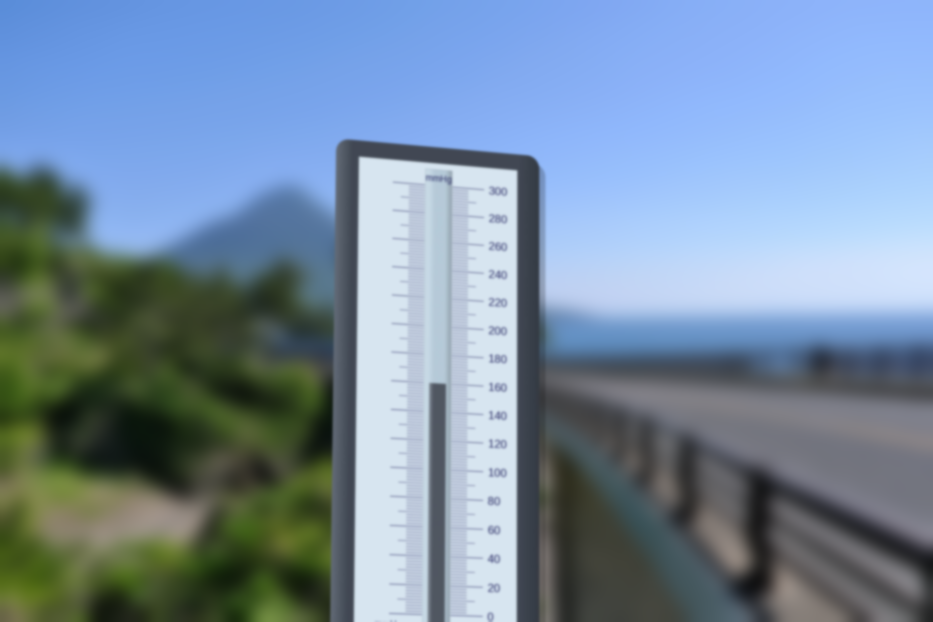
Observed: 160 mmHg
